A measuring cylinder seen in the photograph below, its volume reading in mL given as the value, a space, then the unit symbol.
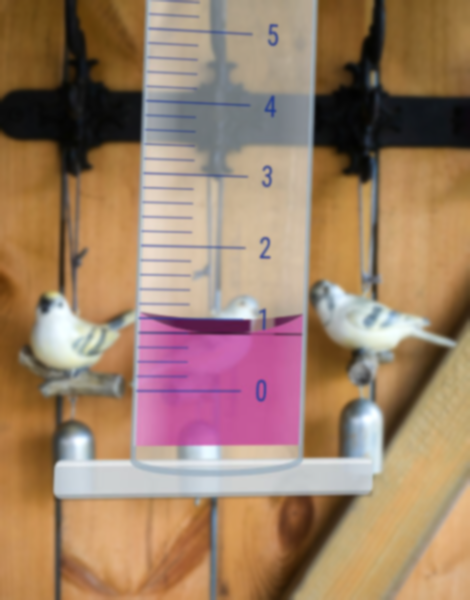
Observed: 0.8 mL
